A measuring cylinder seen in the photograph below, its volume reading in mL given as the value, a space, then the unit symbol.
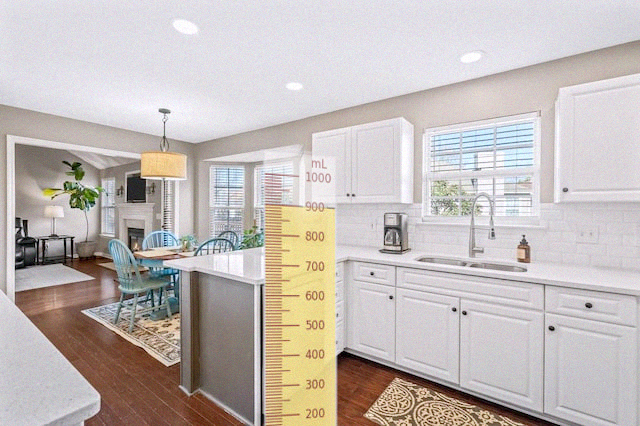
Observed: 900 mL
